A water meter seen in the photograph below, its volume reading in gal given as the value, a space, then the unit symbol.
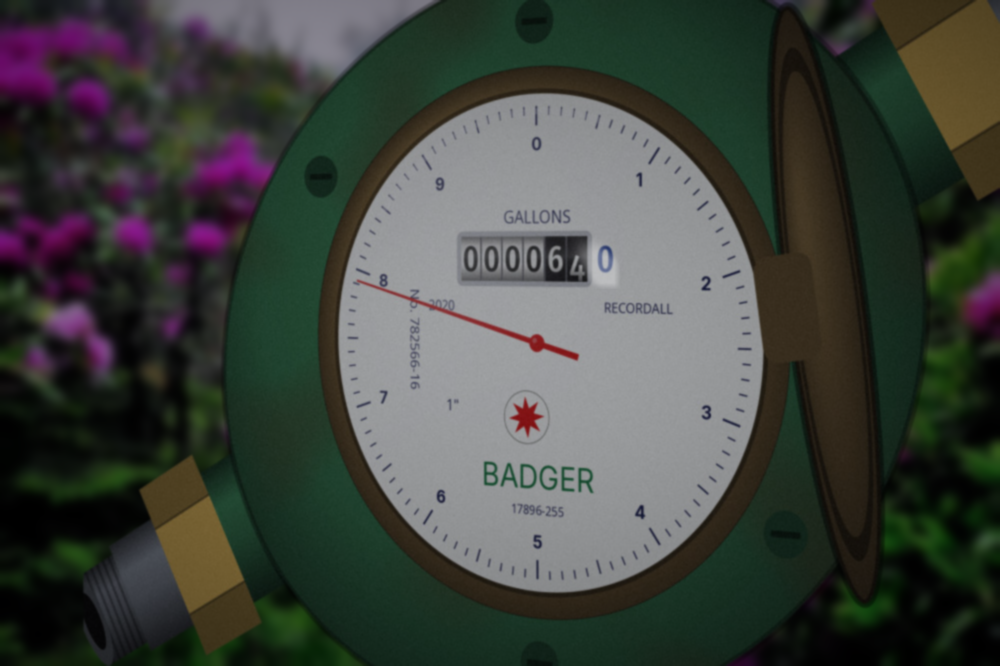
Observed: 637.9 gal
